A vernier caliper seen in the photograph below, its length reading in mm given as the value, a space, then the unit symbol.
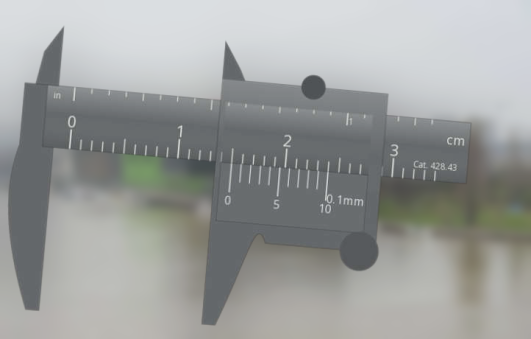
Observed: 15.0 mm
